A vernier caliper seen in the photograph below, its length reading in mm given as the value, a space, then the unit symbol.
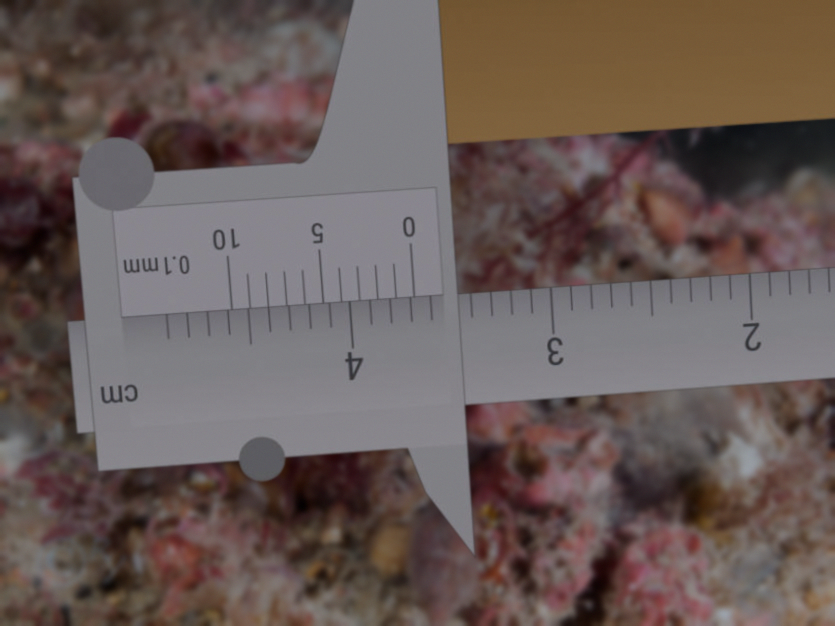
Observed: 36.8 mm
